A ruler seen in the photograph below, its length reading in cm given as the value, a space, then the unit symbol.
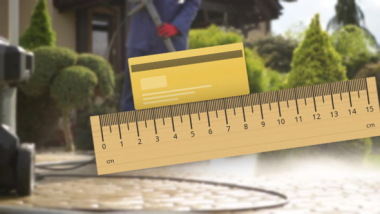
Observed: 6.5 cm
